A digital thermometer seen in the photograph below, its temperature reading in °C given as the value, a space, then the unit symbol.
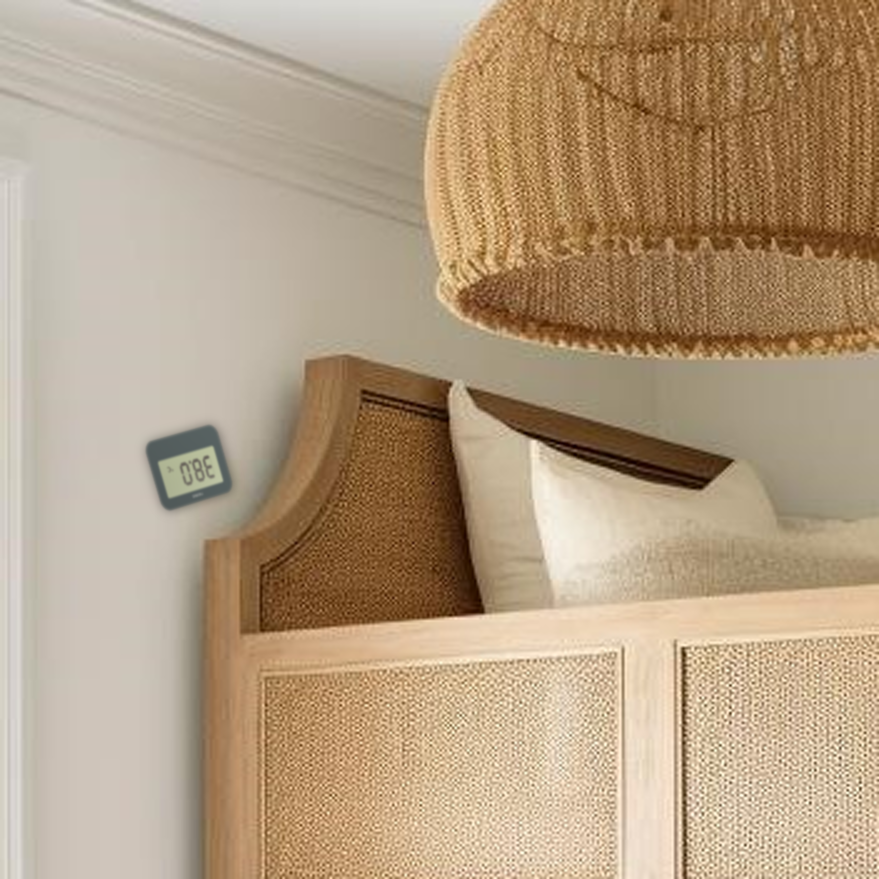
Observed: 38.0 °C
